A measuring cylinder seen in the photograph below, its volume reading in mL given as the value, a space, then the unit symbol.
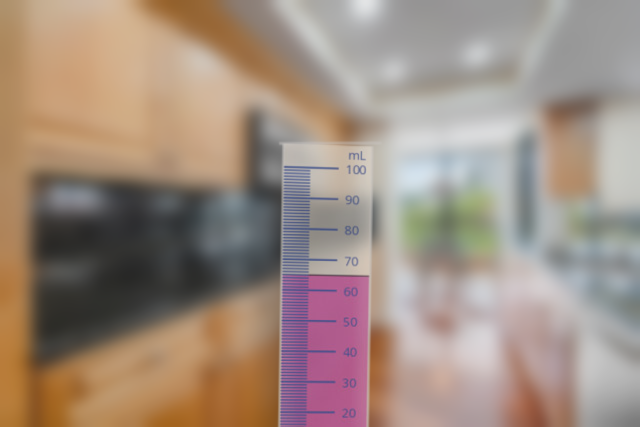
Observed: 65 mL
